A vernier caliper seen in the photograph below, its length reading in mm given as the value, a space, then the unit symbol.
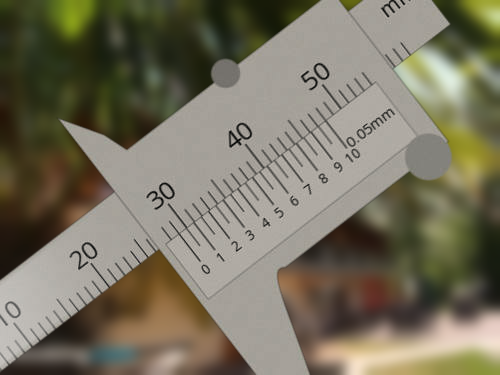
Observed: 29.0 mm
